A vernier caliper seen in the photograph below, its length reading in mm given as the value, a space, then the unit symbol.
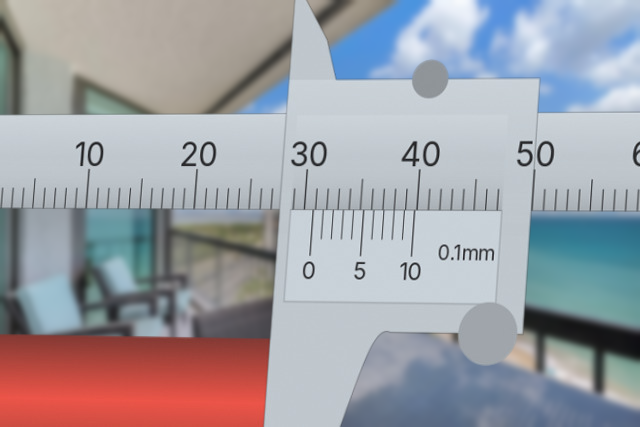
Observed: 30.8 mm
